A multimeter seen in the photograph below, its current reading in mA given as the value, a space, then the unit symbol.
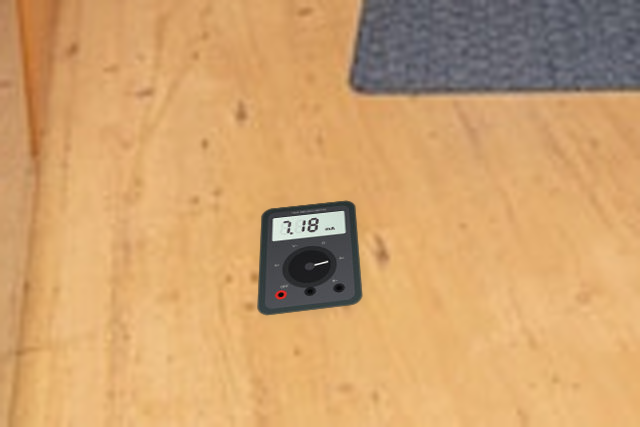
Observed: 7.18 mA
